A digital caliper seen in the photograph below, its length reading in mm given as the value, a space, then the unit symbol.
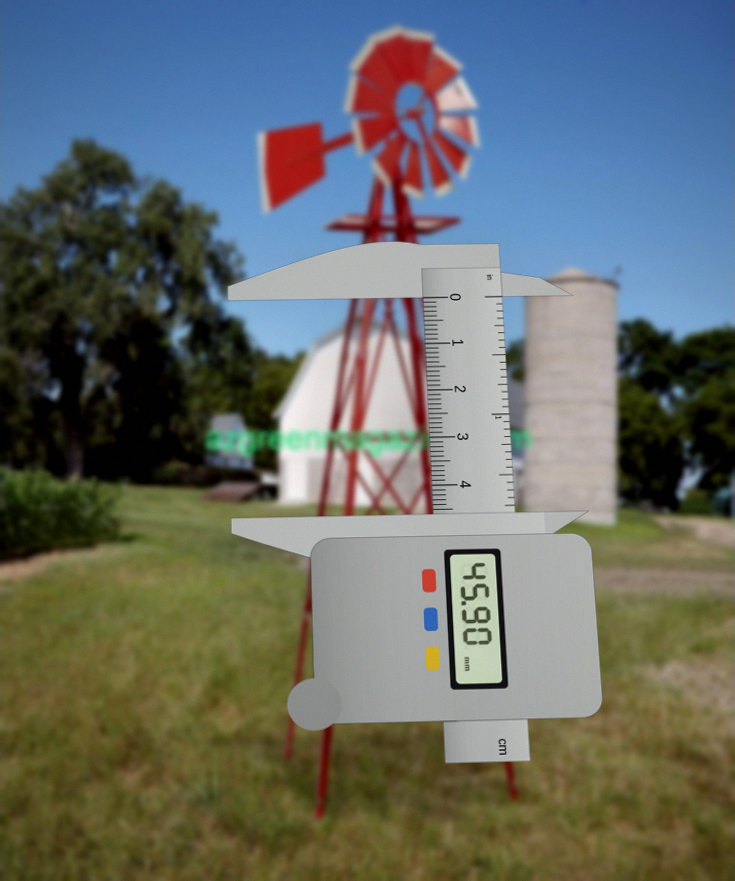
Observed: 45.90 mm
